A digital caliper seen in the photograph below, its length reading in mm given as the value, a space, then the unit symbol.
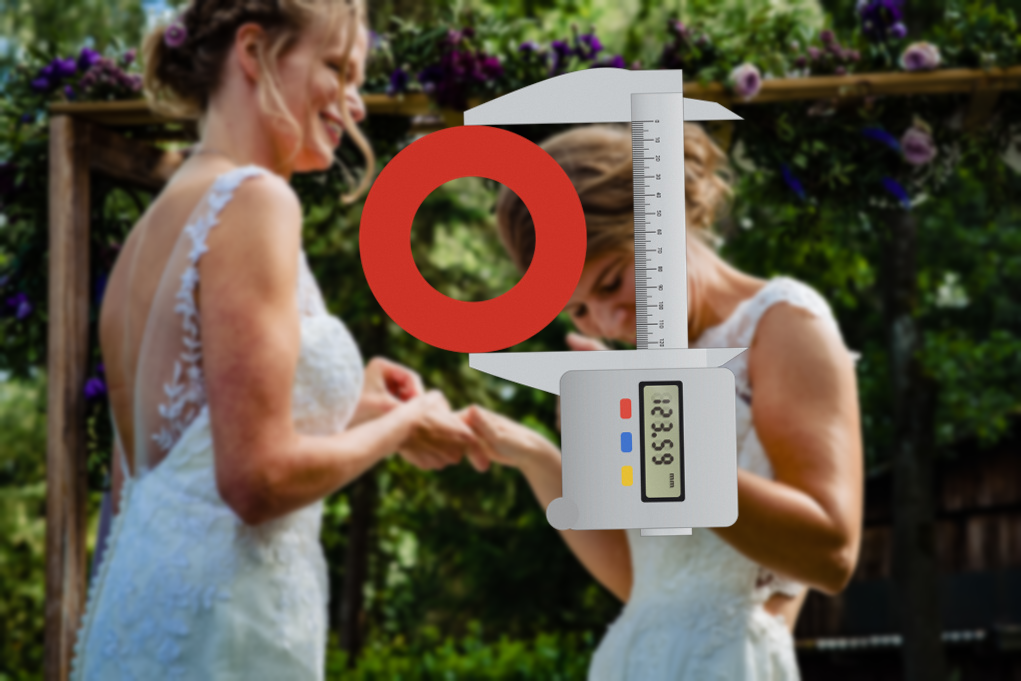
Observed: 123.59 mm
